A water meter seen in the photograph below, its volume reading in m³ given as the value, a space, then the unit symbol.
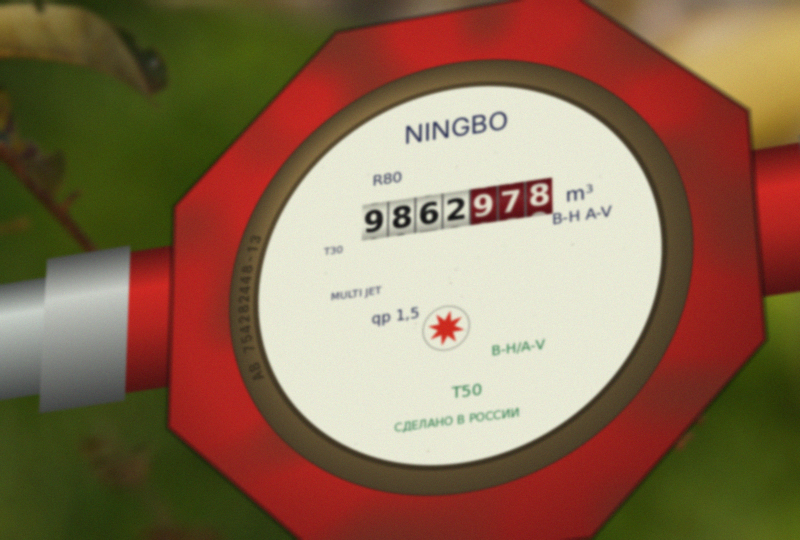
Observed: 9862.978 m³
